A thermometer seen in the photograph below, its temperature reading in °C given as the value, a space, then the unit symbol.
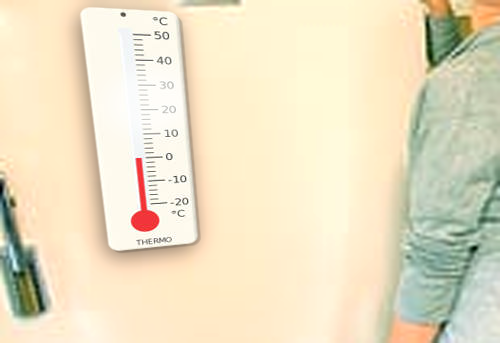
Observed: 0 °C
